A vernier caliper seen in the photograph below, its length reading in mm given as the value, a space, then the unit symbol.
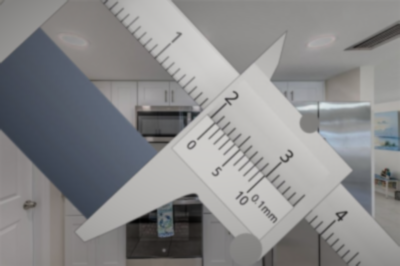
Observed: 20.8 mm
